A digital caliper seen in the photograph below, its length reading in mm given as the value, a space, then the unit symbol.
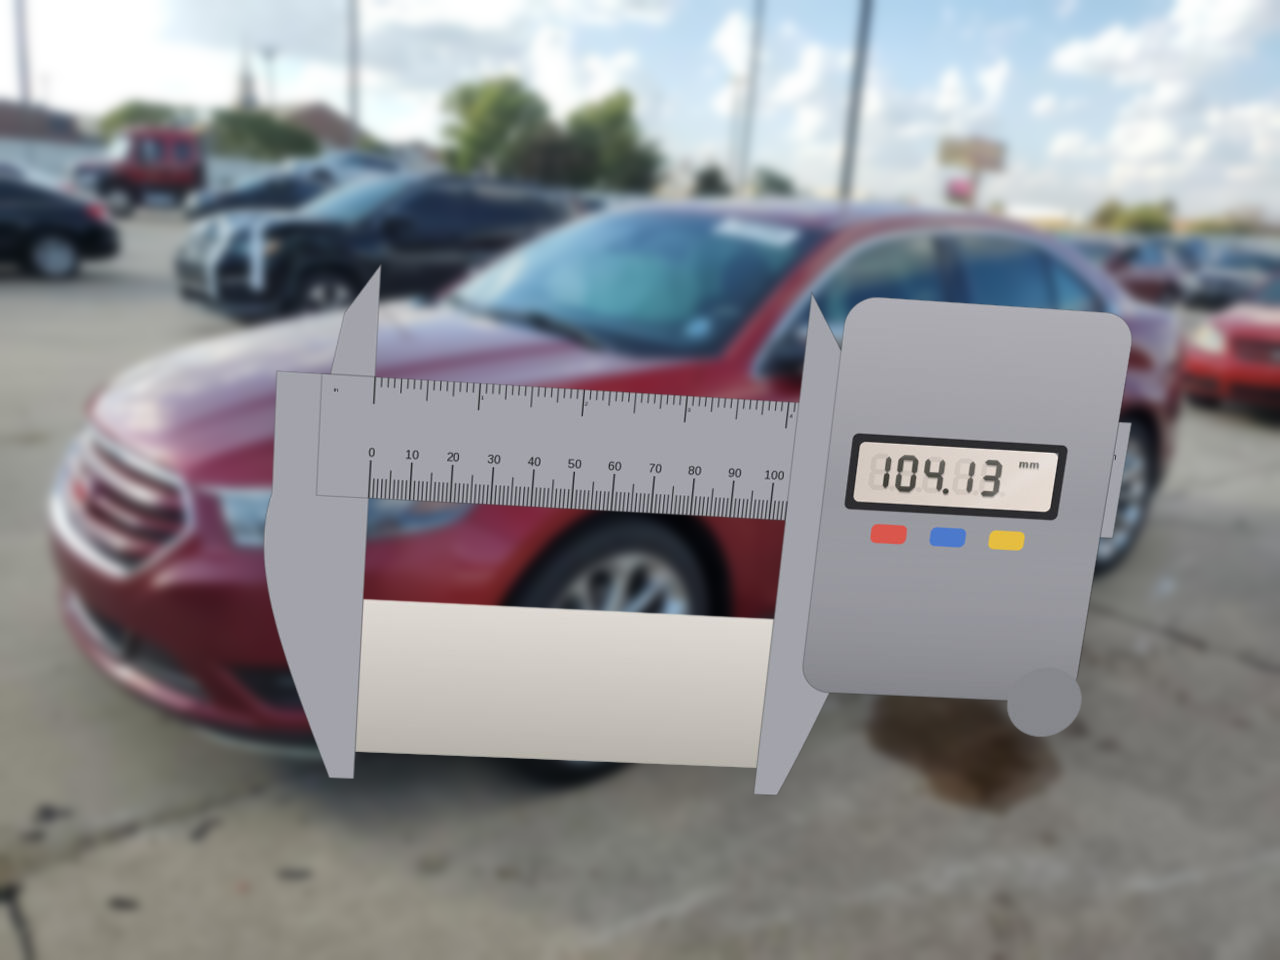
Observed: 104.13 mm
